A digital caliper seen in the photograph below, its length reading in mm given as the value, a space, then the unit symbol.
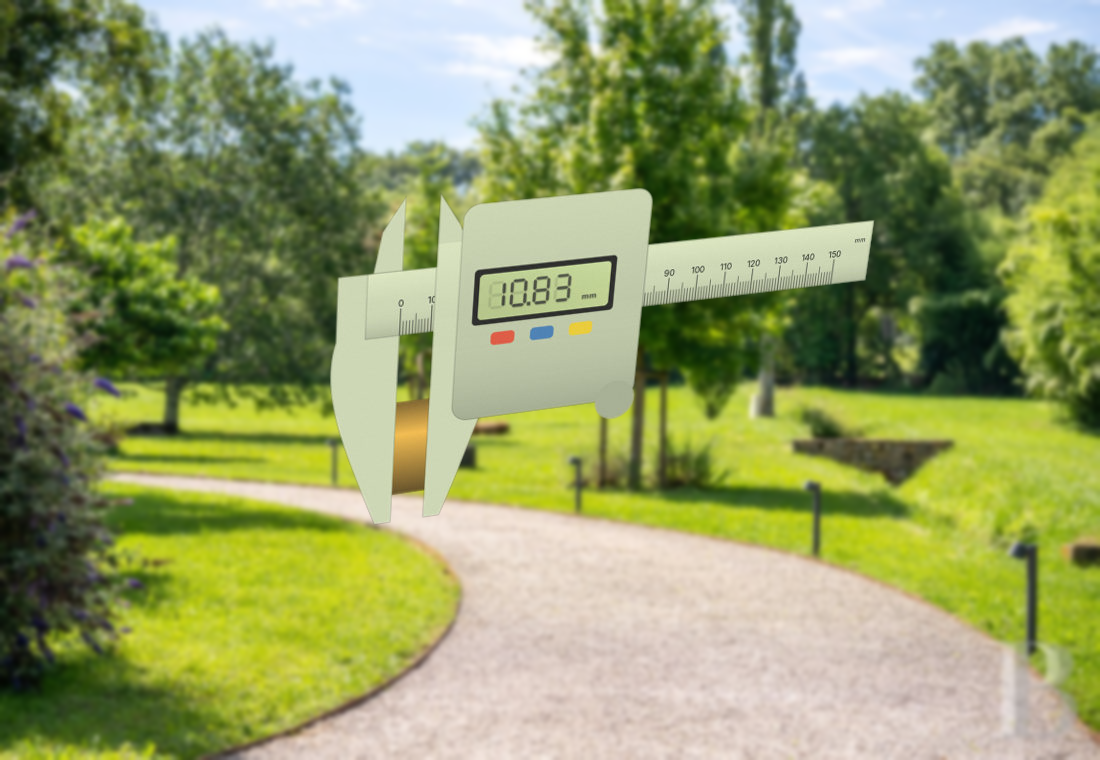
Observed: 10.83 mm
